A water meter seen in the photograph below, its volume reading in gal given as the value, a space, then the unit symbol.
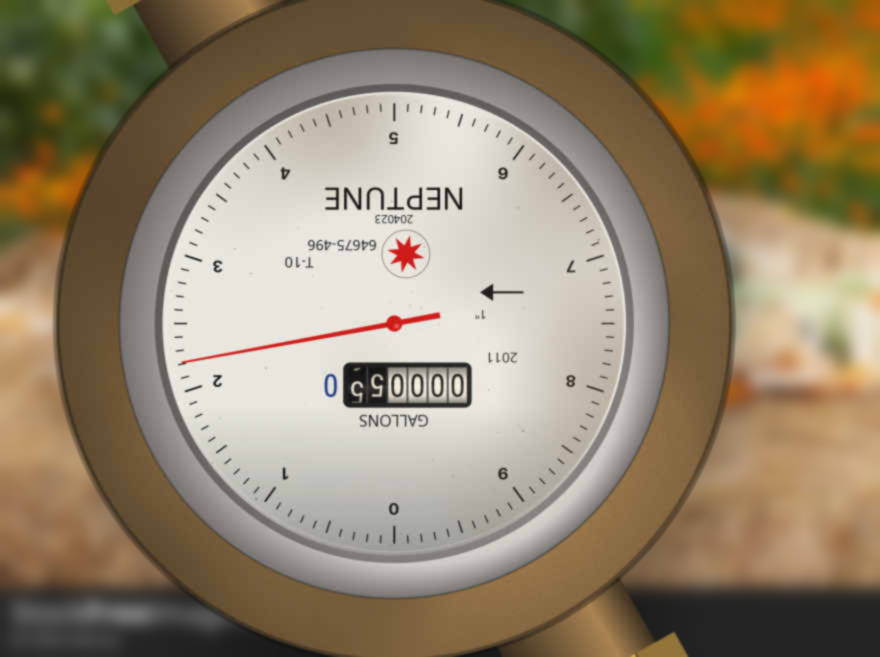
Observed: 552.2 gal
